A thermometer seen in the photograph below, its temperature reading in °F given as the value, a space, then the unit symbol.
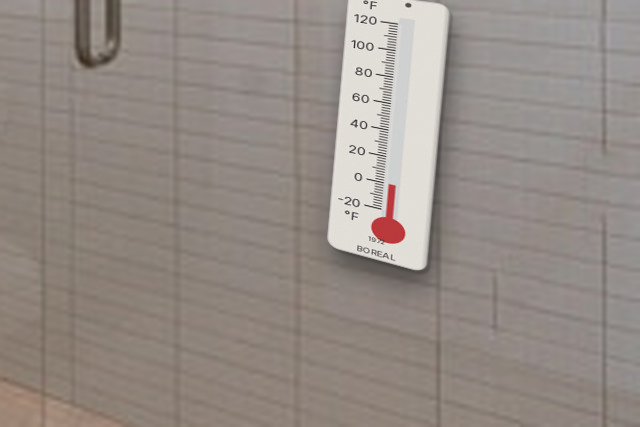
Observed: 0 °F
